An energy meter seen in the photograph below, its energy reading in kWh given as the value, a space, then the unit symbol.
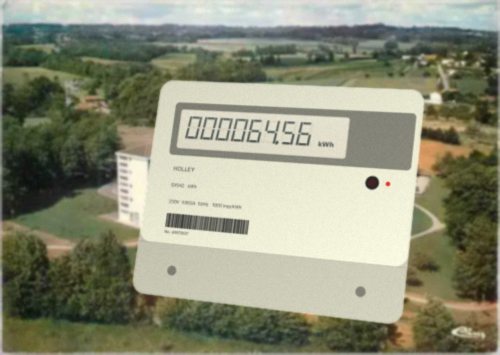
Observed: 64.56 kWh
